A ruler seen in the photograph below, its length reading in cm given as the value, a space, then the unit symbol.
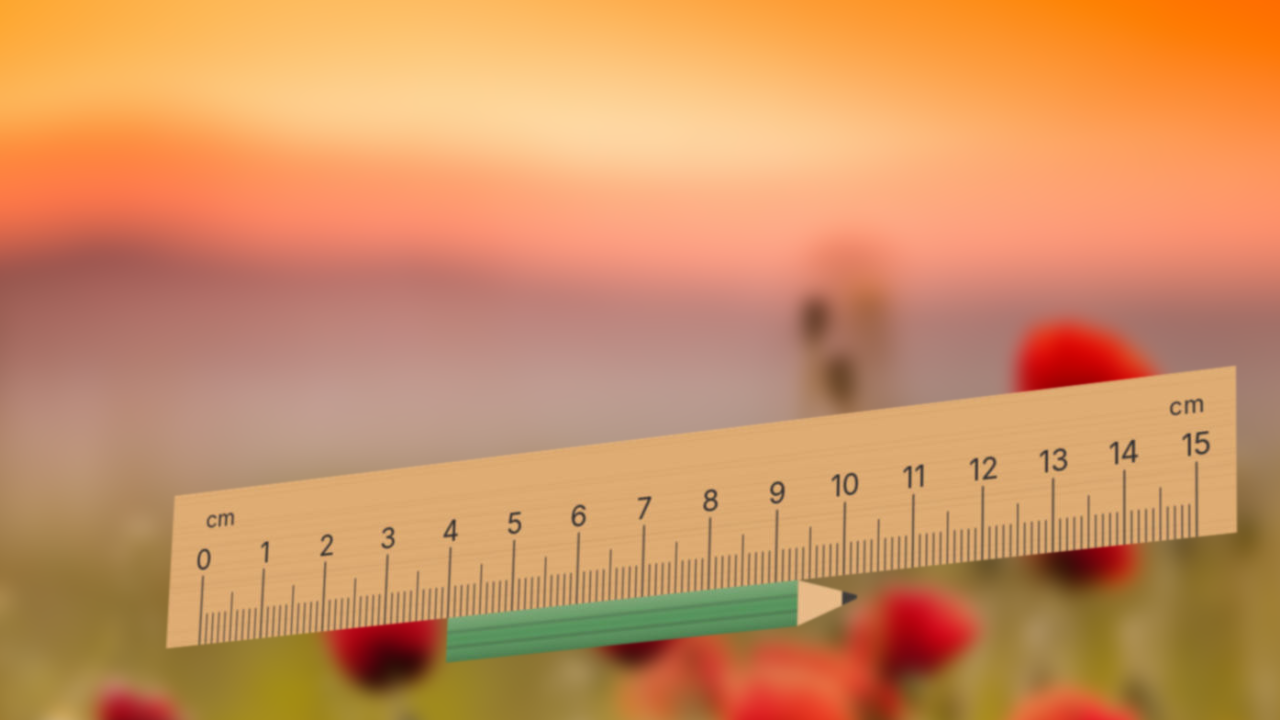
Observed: 6.2 cm
